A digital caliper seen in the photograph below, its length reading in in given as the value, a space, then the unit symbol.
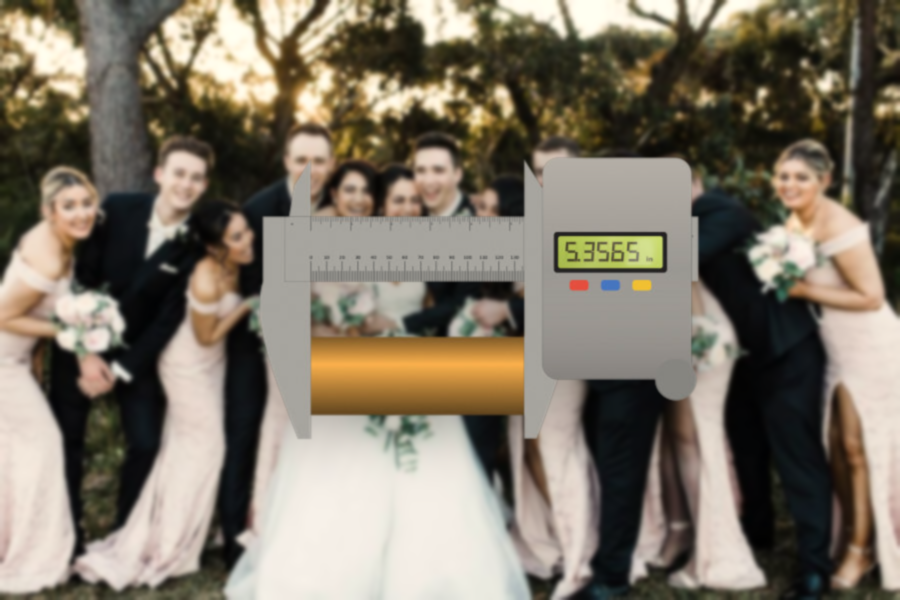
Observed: 5.3565 in
